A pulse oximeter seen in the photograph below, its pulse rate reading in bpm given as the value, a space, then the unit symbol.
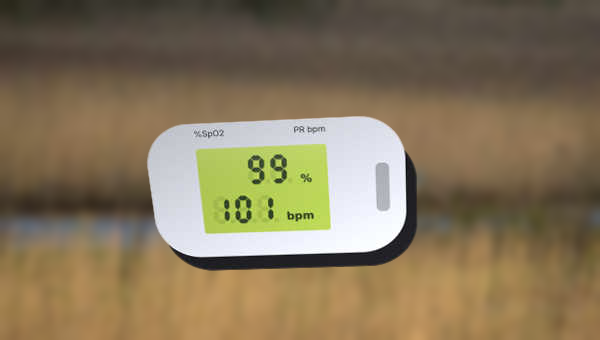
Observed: 101 bpm
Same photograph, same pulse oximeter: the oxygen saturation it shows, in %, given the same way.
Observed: 99 %
